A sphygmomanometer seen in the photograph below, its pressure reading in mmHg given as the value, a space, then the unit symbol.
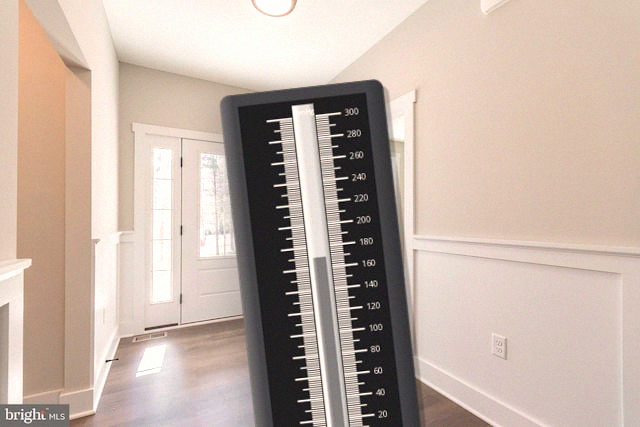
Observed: 170 mmHg
